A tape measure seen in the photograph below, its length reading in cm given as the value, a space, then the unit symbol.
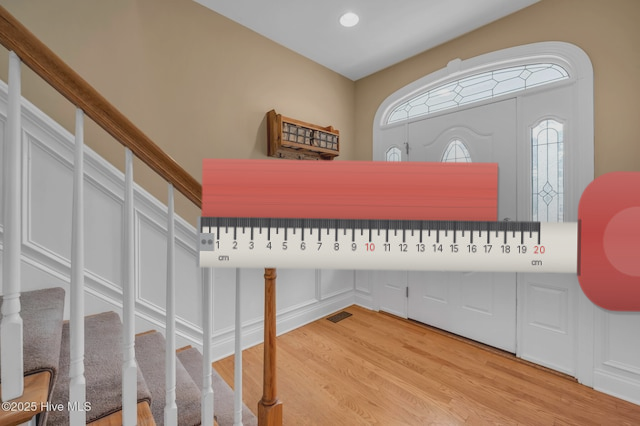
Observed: 17.5 cm
